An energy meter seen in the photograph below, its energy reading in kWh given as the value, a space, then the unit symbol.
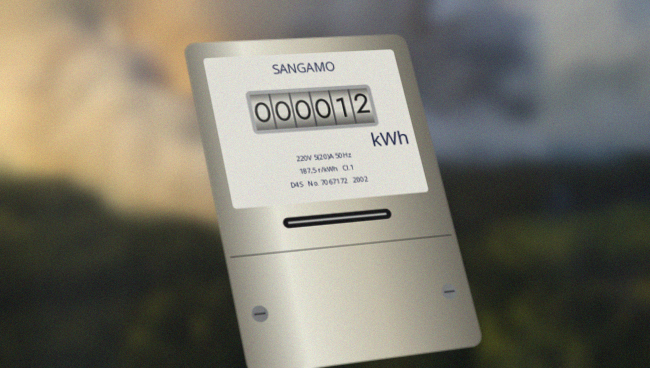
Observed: 12 kWh
